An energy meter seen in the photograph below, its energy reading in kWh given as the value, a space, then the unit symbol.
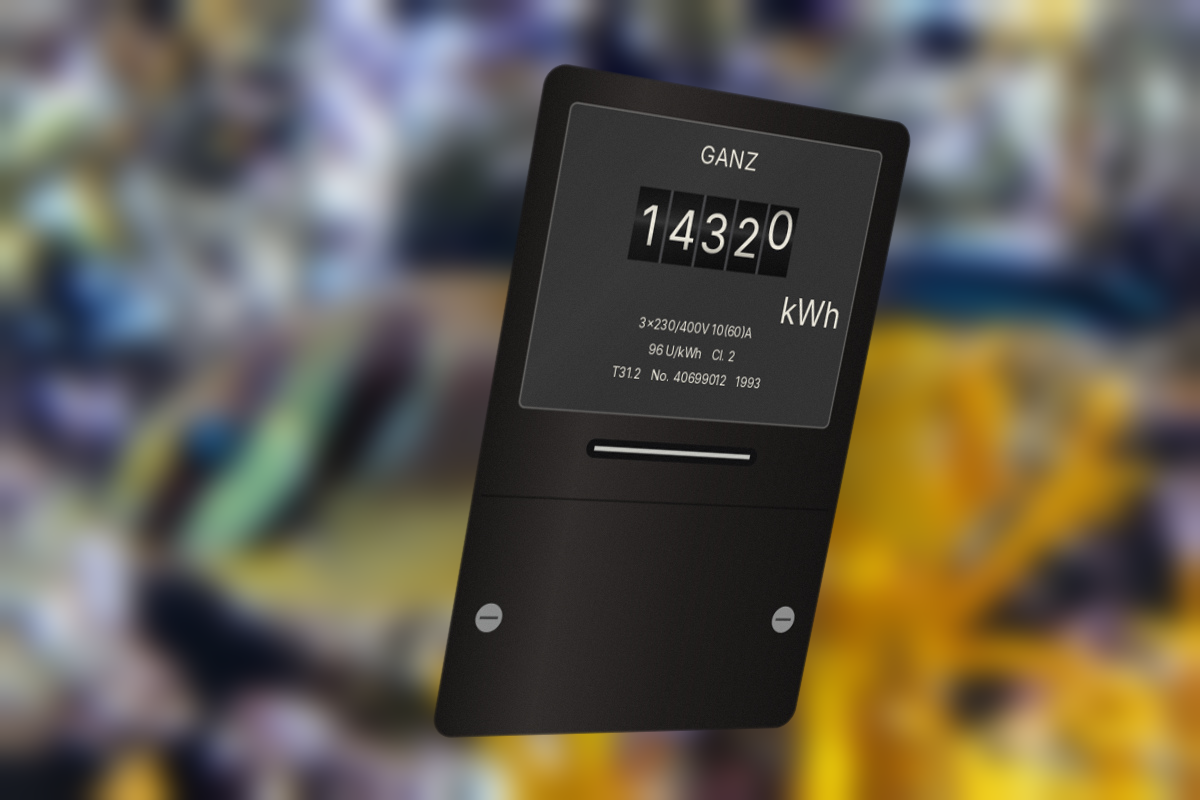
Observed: 14320 kWh
